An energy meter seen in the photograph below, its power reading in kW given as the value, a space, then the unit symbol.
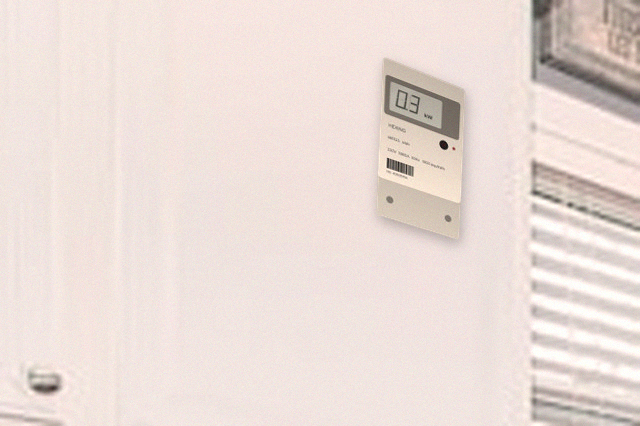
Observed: 0.3 kW
